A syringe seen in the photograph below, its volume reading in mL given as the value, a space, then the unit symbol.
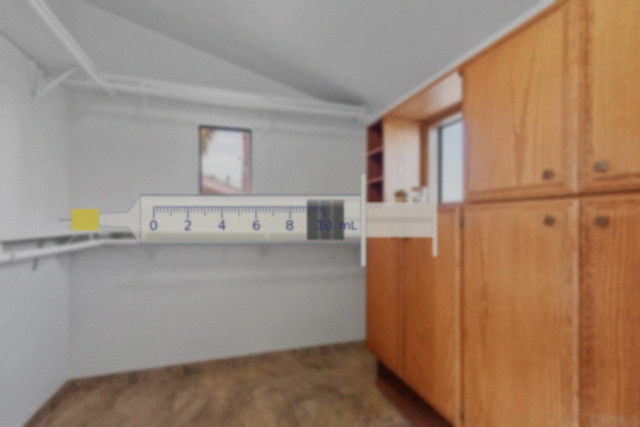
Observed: 9 mL
